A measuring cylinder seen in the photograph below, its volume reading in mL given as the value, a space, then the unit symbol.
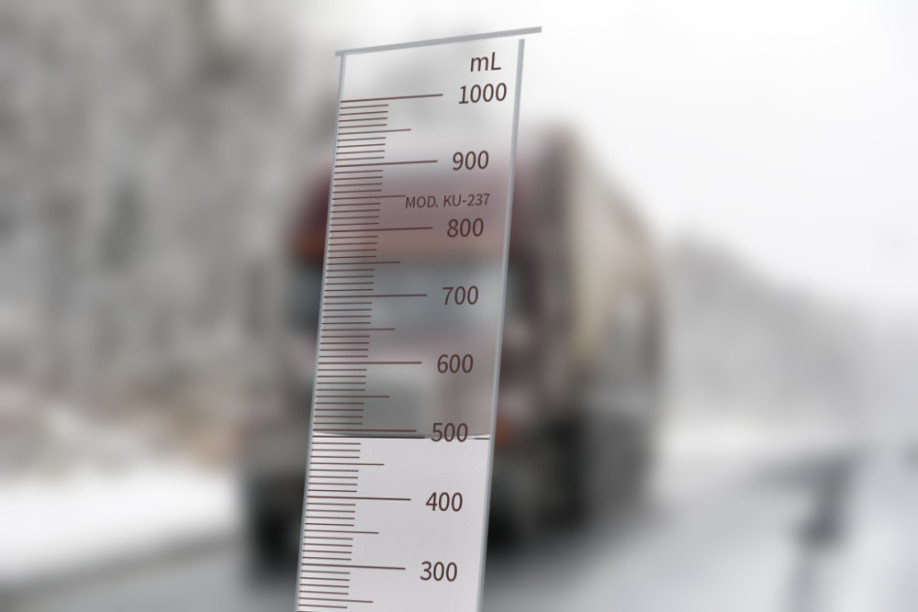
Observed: 490 mL
